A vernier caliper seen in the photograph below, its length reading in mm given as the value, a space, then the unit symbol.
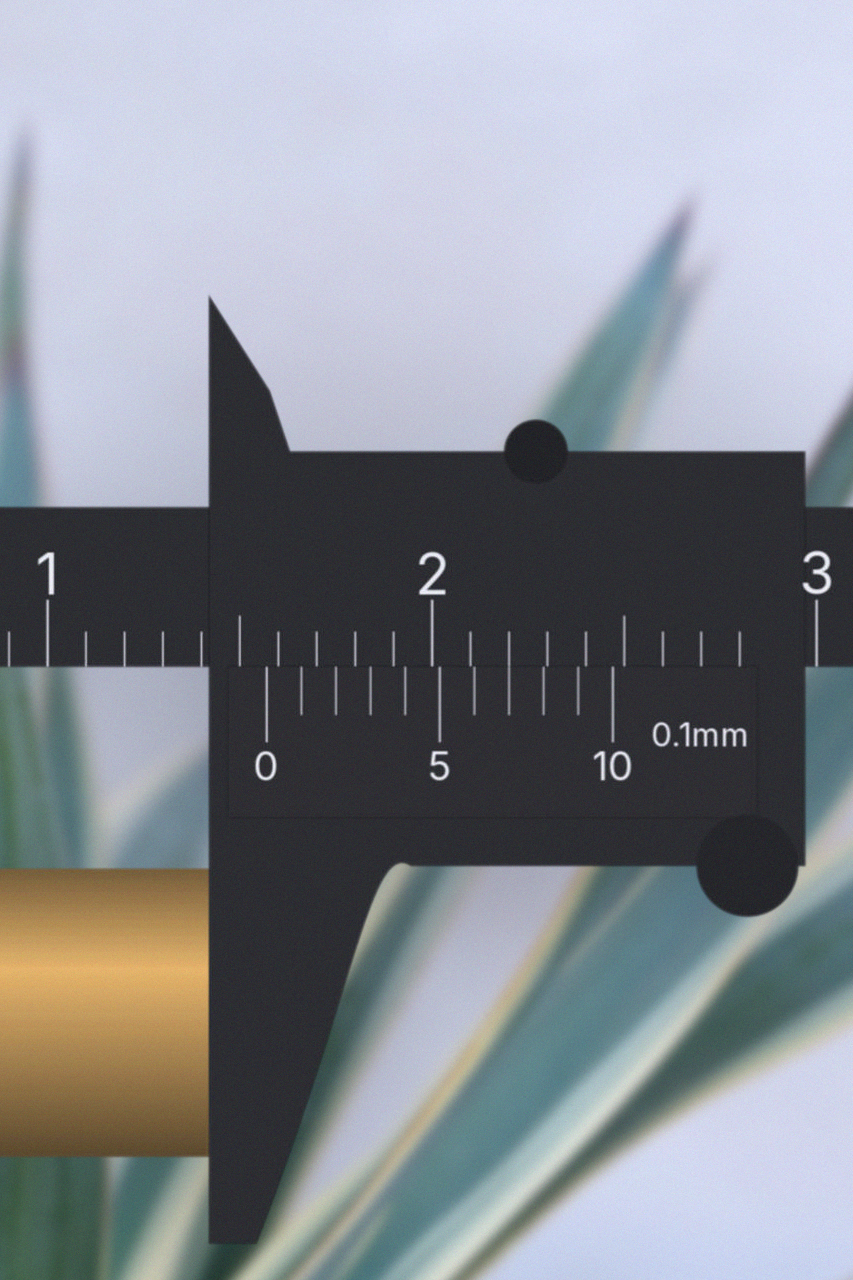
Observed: 15.7 mm
